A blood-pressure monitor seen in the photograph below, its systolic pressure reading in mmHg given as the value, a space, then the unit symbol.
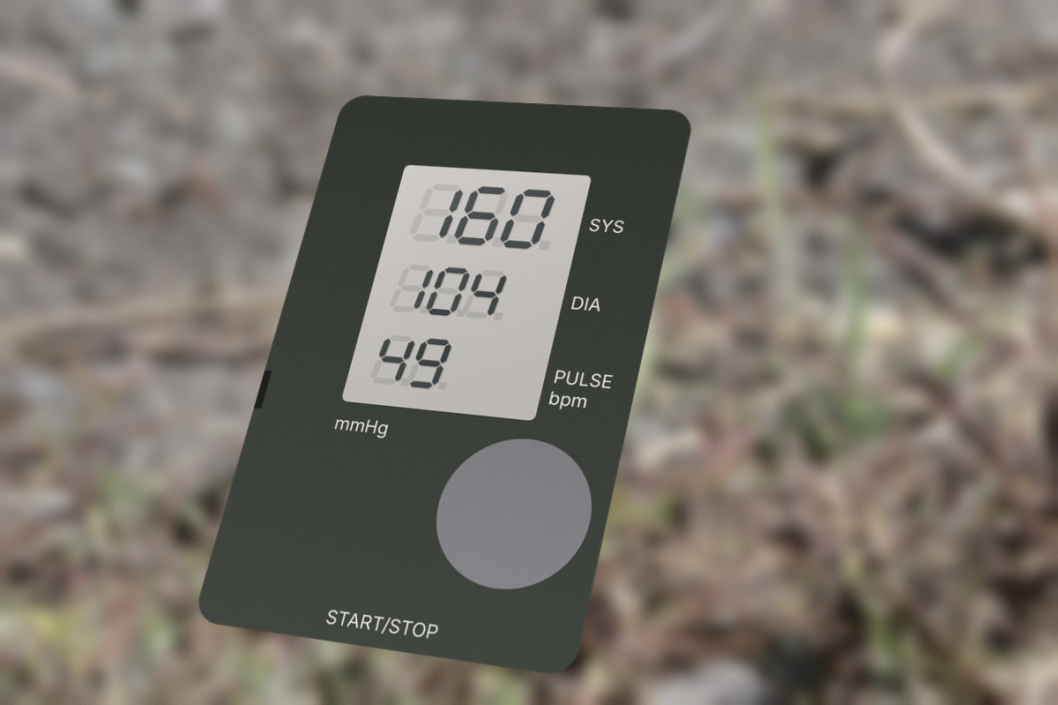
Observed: 160 mmHg
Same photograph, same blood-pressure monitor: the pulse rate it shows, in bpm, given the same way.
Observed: 49 bpm
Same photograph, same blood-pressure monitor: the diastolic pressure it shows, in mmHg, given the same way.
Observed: 104 mmHg
